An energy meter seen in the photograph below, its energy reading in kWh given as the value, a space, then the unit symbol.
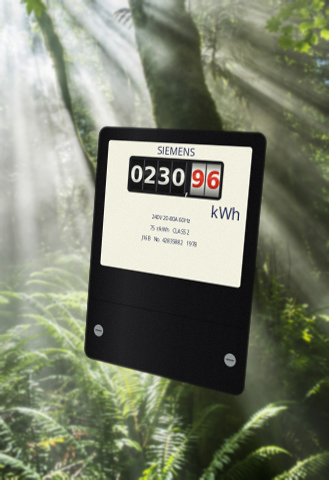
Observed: 230.96 kWh
